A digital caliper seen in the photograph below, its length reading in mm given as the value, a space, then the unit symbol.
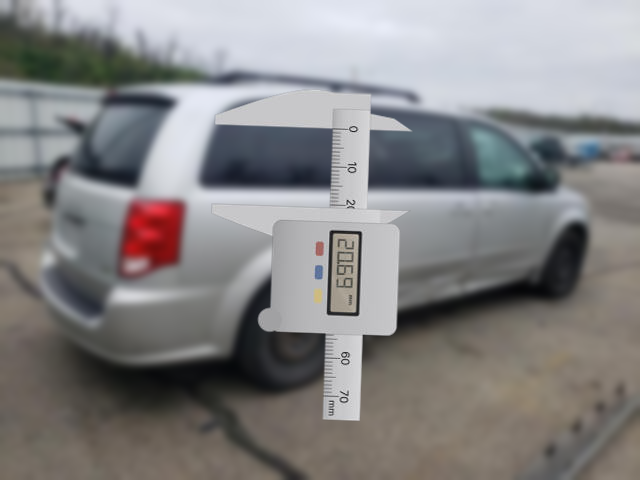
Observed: 20.69 mm
